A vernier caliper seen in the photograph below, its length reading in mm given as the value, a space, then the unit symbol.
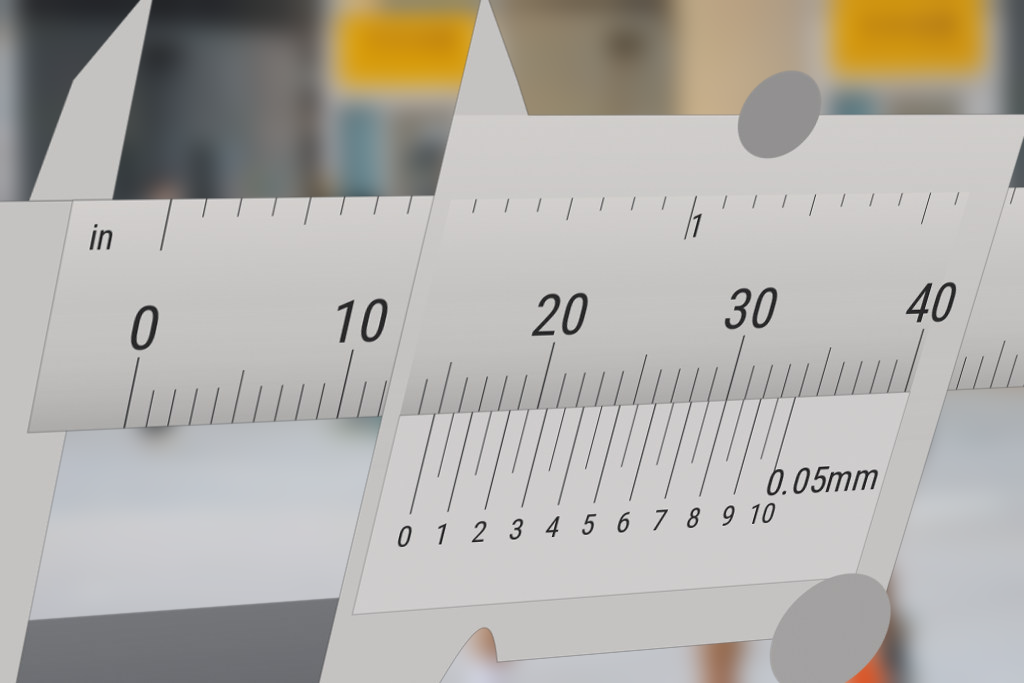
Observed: 14.8 mm
